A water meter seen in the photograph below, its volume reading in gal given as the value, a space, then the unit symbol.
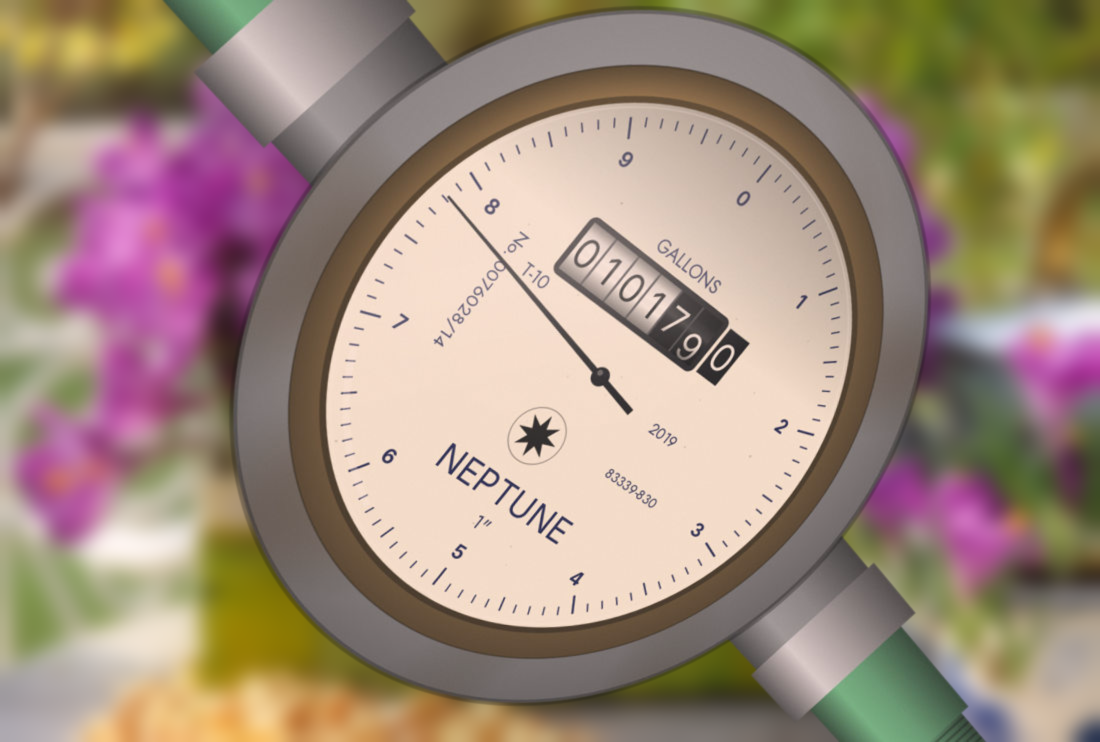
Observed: 101787.8 gal
